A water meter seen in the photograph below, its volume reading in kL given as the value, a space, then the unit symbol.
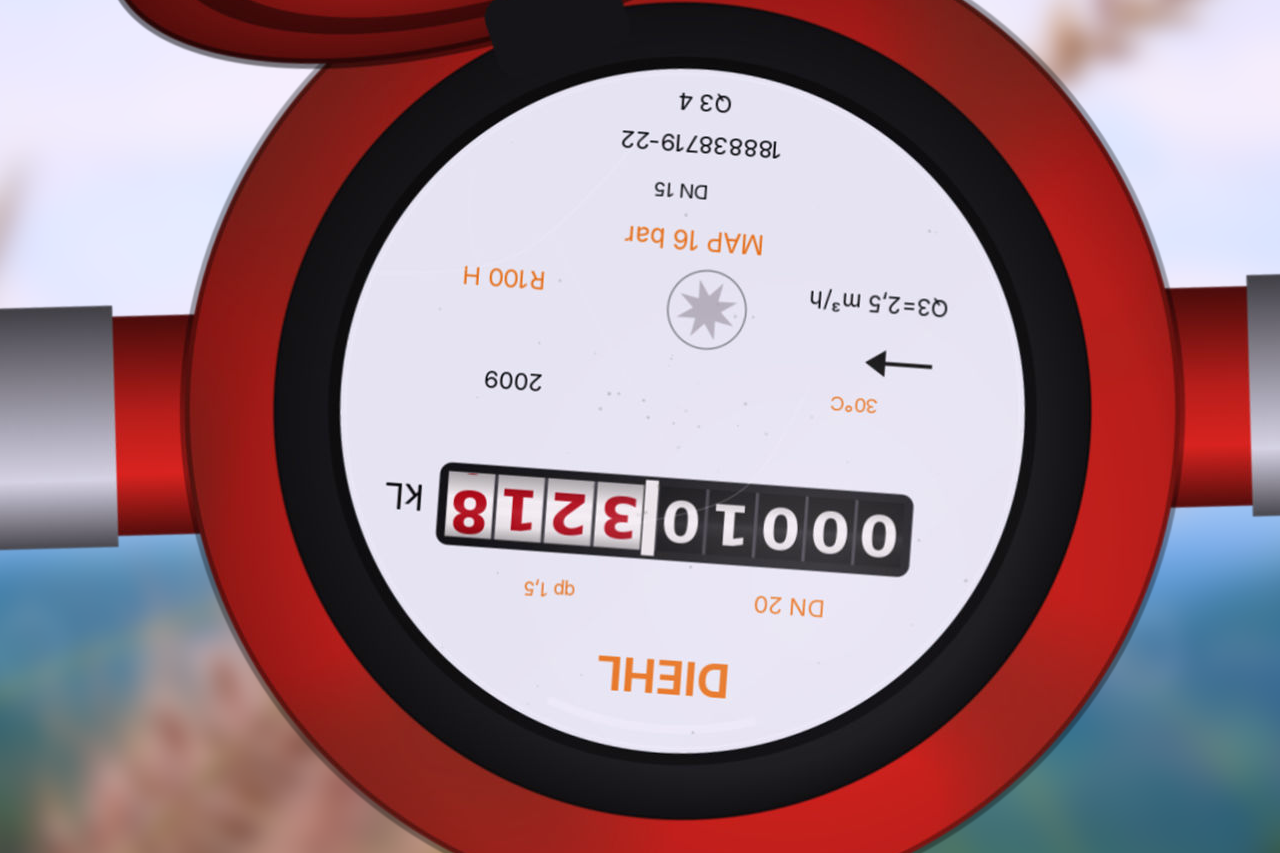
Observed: 10.3218 kL
